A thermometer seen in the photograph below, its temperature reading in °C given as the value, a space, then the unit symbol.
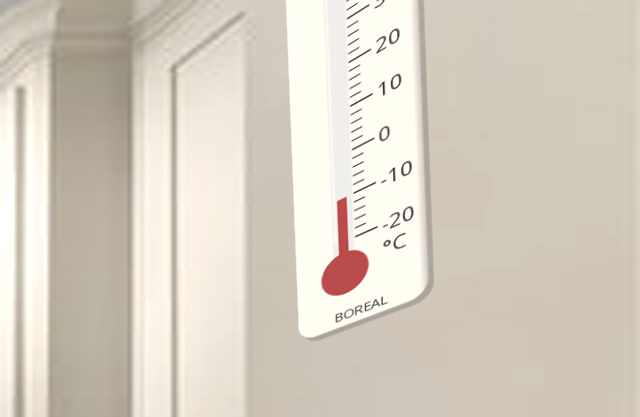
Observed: -10 °C
